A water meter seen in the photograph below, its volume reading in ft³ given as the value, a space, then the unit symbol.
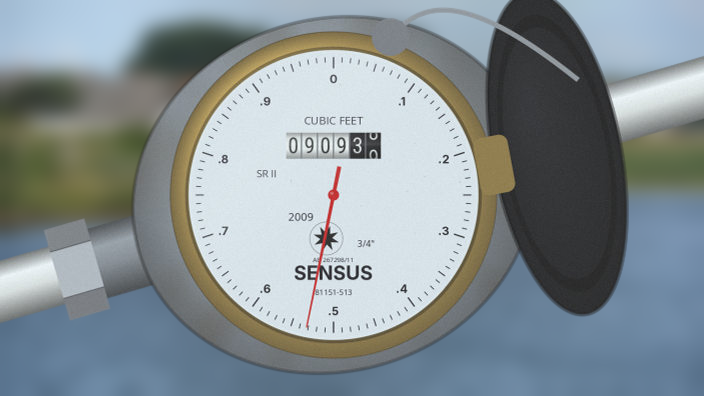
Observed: 90938.53 ft³
